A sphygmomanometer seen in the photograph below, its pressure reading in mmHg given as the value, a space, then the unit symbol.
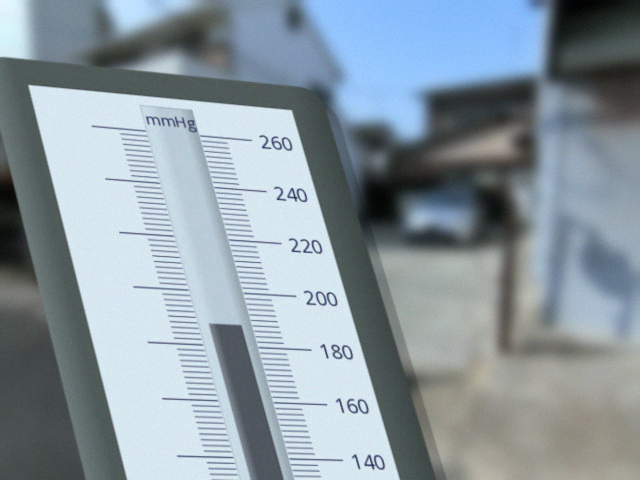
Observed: 188 mmHg
